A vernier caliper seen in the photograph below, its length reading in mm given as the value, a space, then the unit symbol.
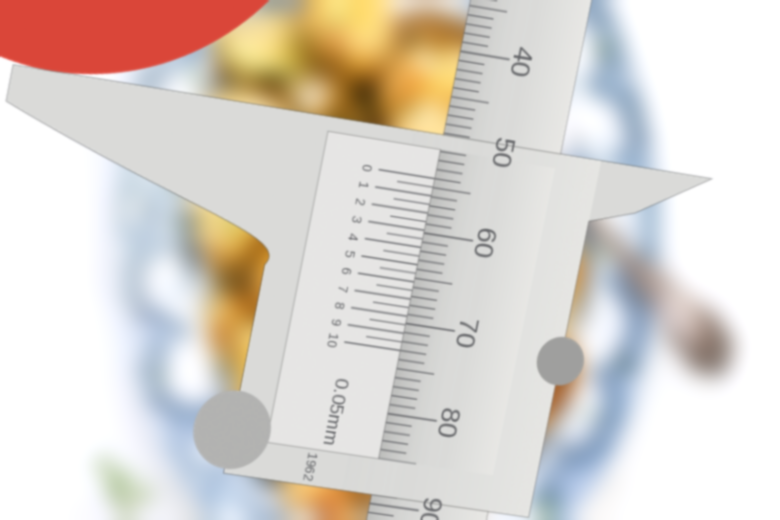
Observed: 54.0 mm
